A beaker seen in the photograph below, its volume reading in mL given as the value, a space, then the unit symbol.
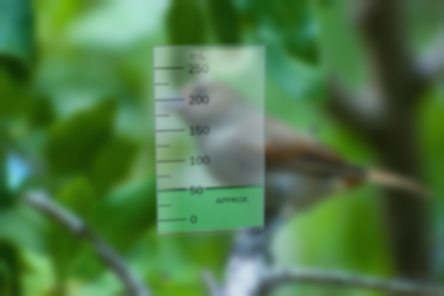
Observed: 50 mL
